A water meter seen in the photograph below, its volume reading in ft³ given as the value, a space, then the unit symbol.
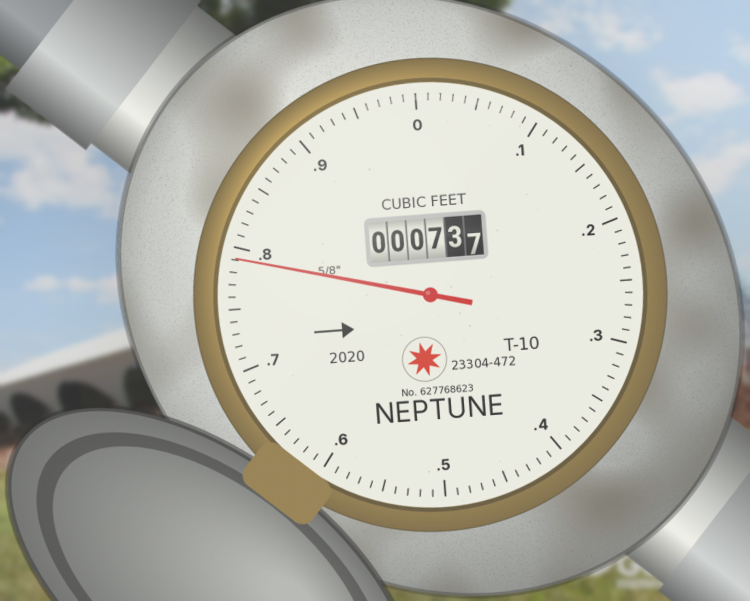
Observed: 736.79 ft³
